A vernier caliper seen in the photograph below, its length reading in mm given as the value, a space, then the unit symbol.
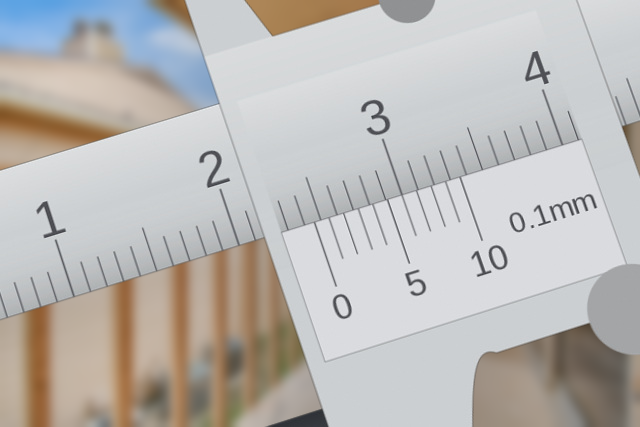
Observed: 24.6 mm
